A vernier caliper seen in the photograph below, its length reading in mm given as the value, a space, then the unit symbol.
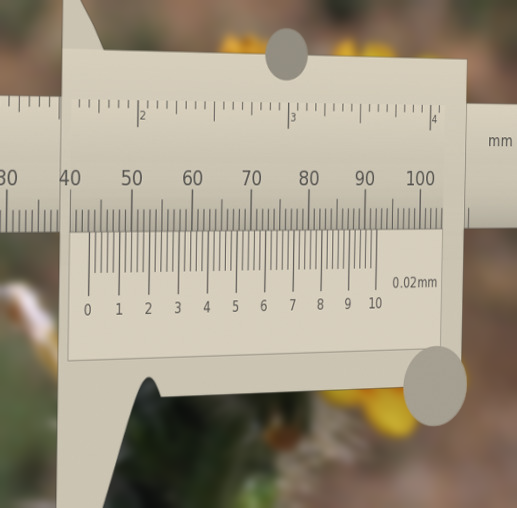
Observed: 43.2 mm
